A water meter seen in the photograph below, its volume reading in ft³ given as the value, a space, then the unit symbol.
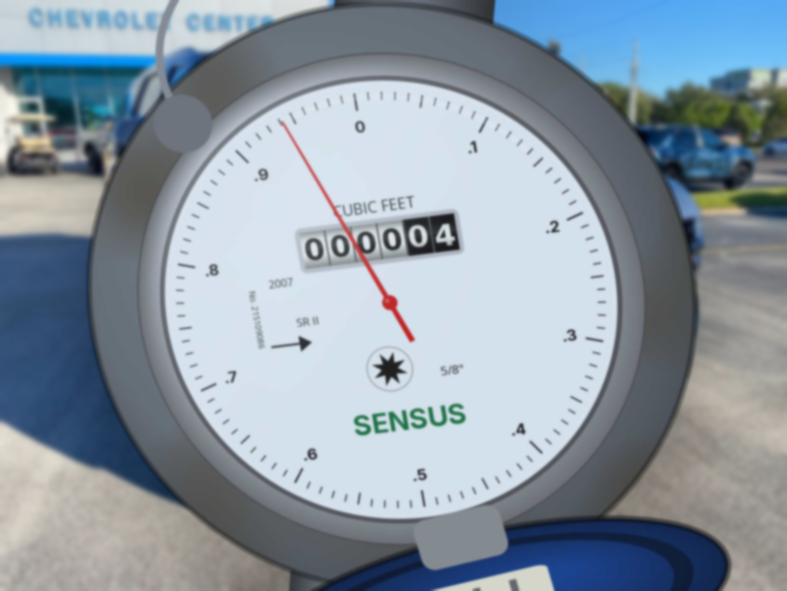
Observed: 3.94 ft³
